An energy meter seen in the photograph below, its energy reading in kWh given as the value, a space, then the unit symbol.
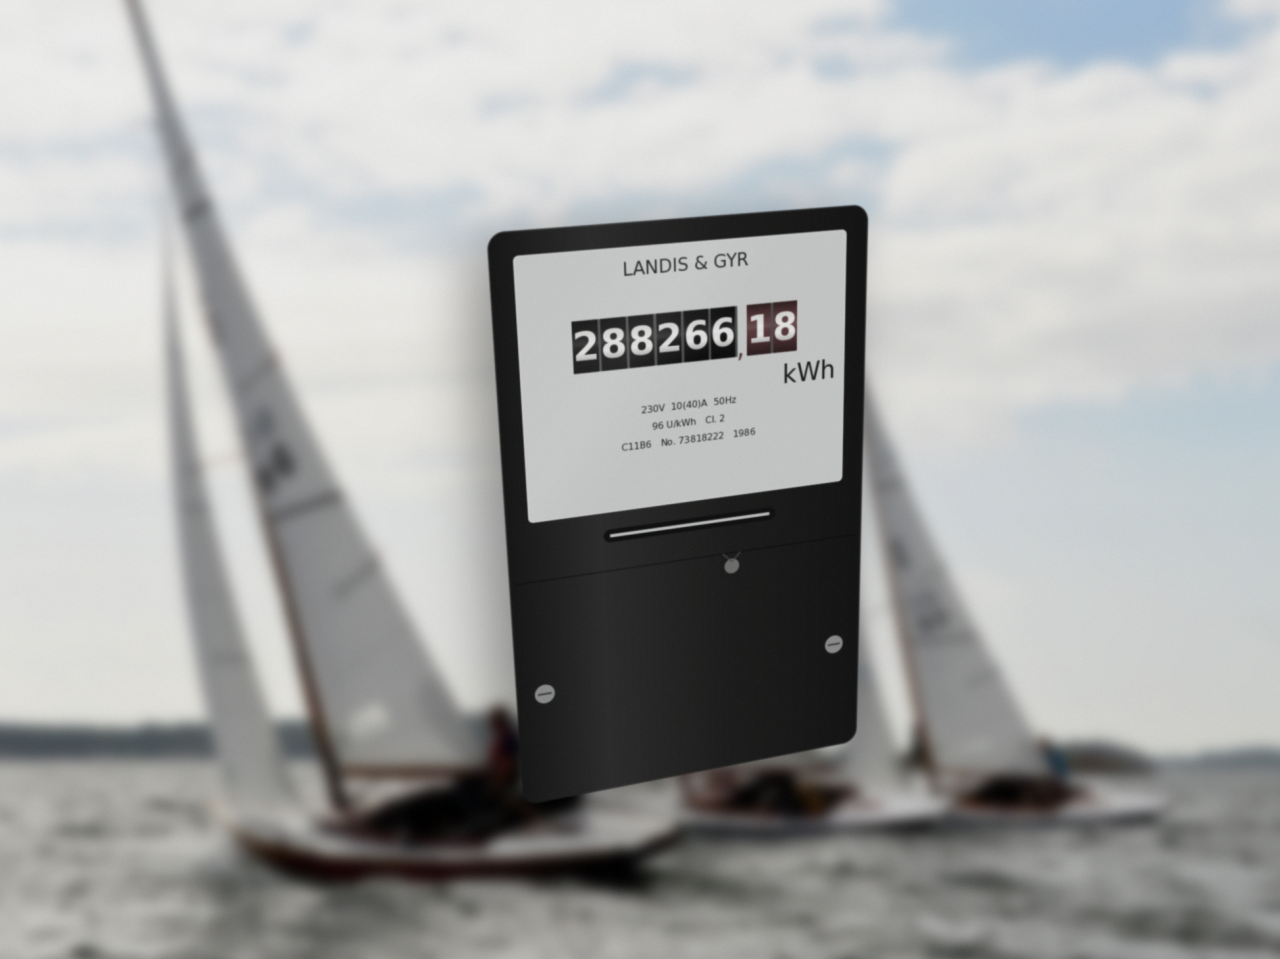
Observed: 288266.18 kWh
